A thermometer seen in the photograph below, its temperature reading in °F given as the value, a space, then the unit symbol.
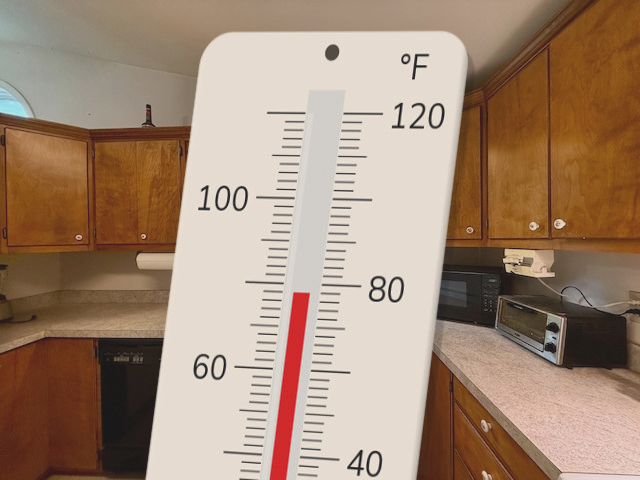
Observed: 78 °F
